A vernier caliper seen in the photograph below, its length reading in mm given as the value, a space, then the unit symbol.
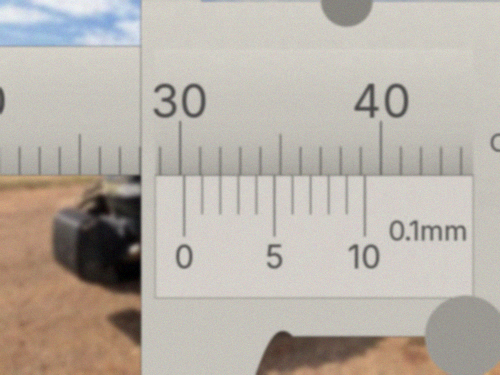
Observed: 30.2 mm
